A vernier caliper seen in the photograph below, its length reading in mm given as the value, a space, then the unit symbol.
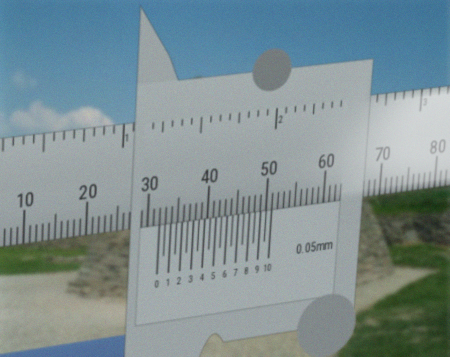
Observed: 32.0 mm
